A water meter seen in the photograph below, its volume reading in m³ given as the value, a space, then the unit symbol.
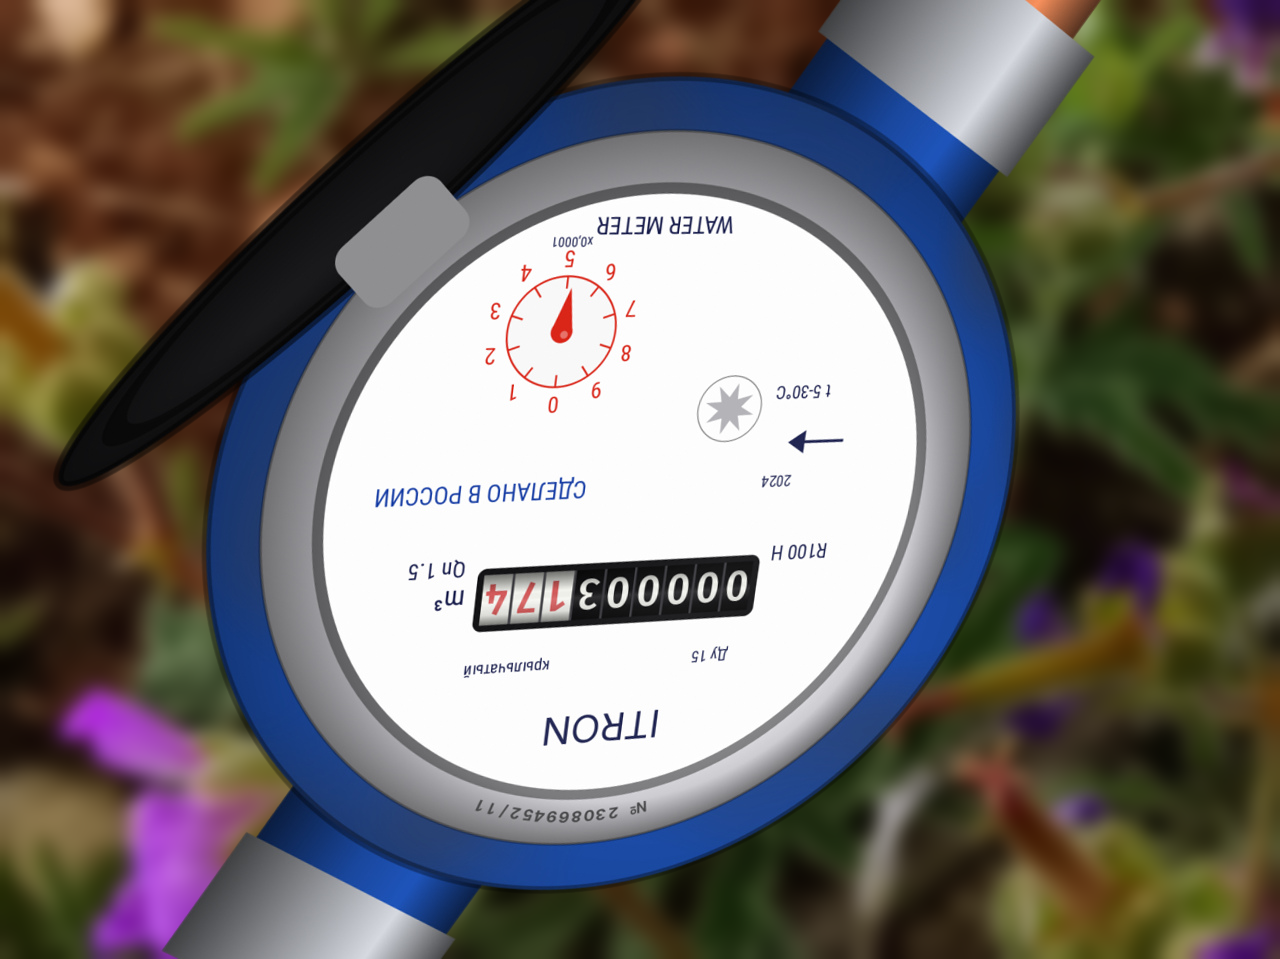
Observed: 3.1745 m³
